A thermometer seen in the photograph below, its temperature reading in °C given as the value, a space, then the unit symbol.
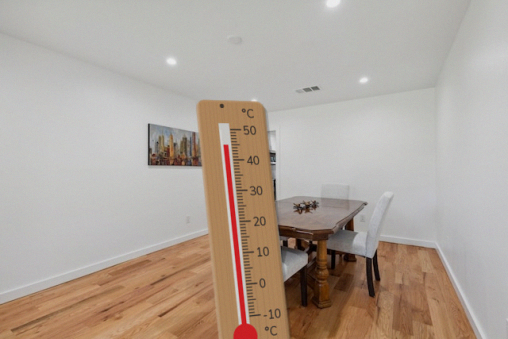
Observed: 45 °C
